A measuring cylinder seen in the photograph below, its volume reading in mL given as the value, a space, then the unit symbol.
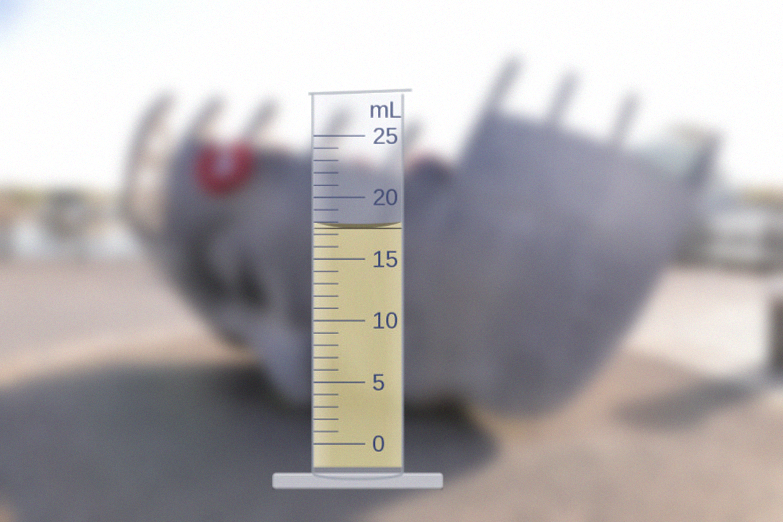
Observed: 17.5 mL
